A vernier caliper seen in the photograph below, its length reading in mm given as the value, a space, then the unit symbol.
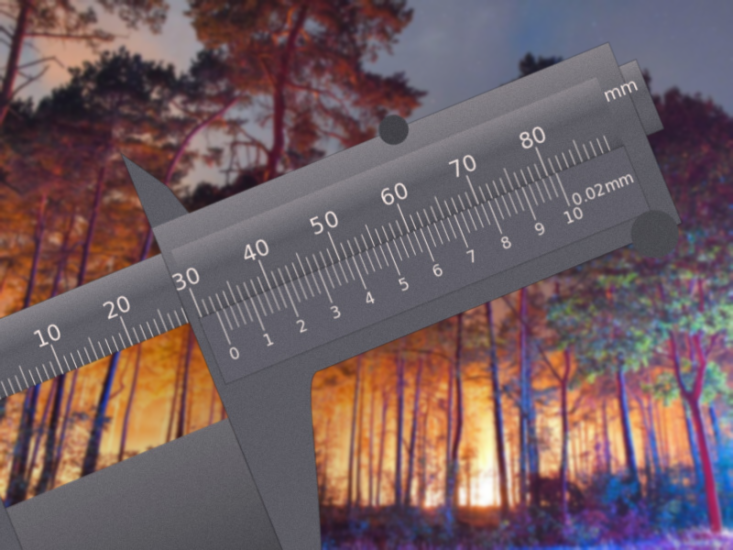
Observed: 32.2 mm
